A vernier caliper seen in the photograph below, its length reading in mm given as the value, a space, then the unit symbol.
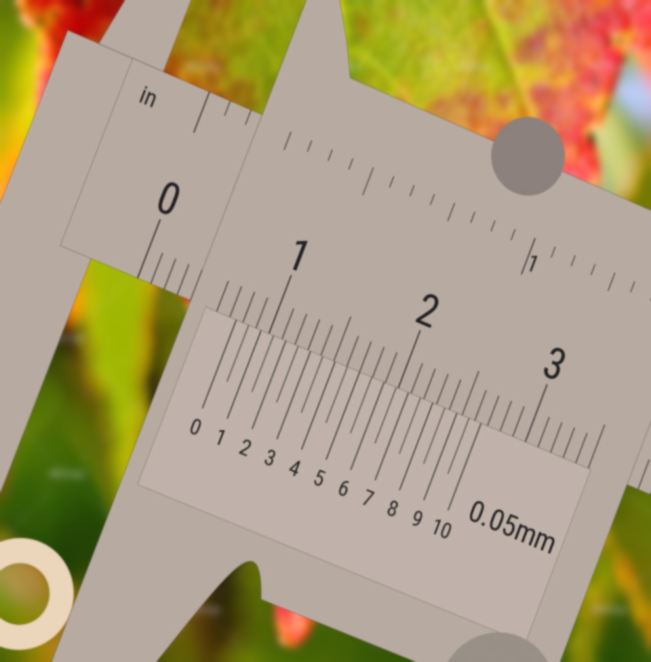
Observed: 7.5 mm
